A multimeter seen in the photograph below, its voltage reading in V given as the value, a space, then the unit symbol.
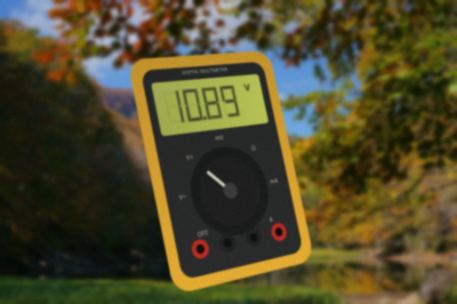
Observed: 10.89 V
